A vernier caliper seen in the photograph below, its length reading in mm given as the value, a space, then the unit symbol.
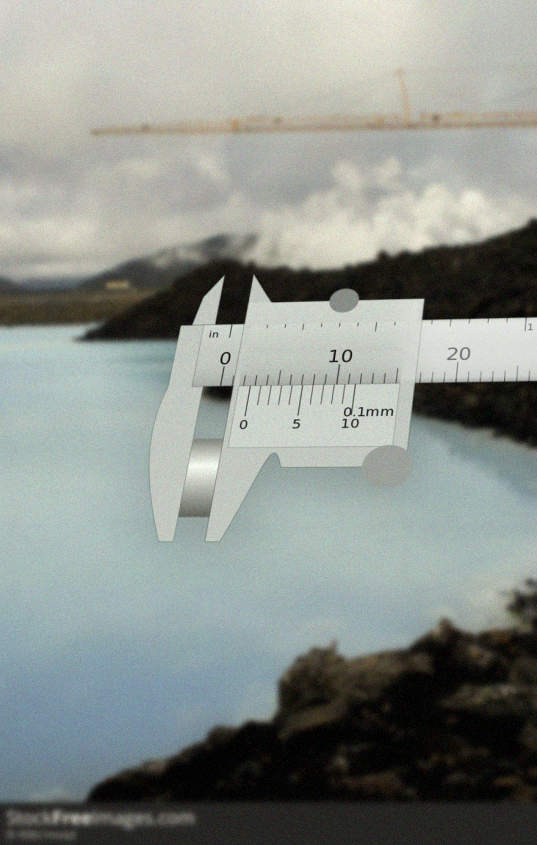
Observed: 2.6 mm
